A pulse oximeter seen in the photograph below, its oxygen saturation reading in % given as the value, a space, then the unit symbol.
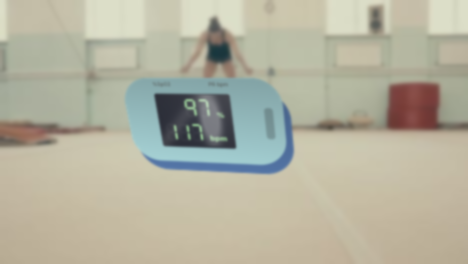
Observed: 97 %
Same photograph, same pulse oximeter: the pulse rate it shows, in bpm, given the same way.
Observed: 117 bpm
